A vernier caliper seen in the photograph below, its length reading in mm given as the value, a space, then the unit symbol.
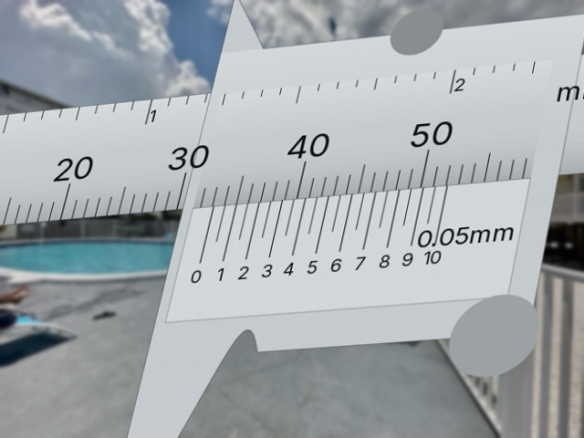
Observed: 33.1 mm
